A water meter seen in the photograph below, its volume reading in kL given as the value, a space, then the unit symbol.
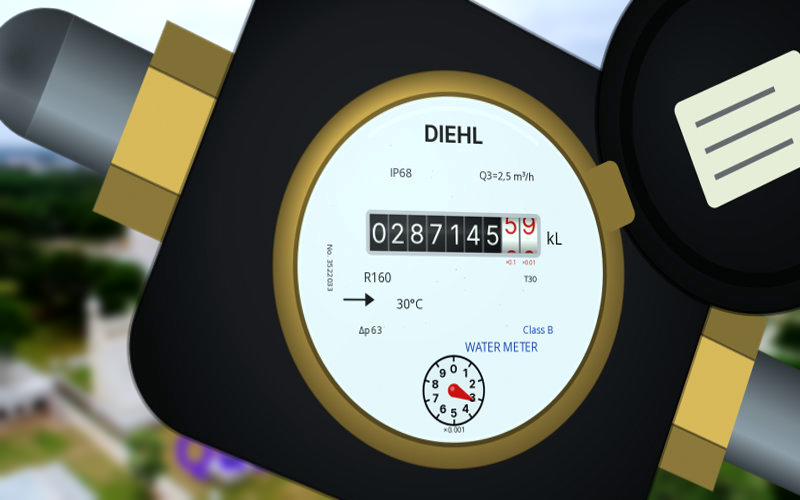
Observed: 287145.593 kL
